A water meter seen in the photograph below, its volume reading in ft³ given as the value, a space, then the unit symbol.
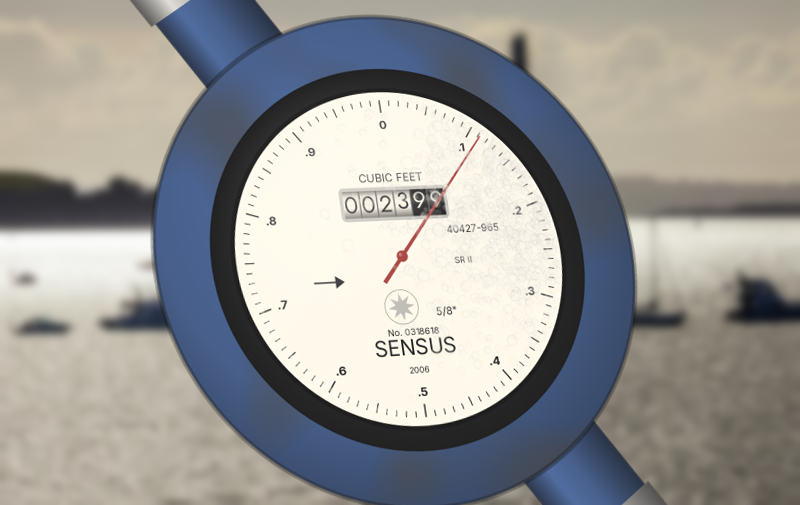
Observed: 2399.11 ft³
